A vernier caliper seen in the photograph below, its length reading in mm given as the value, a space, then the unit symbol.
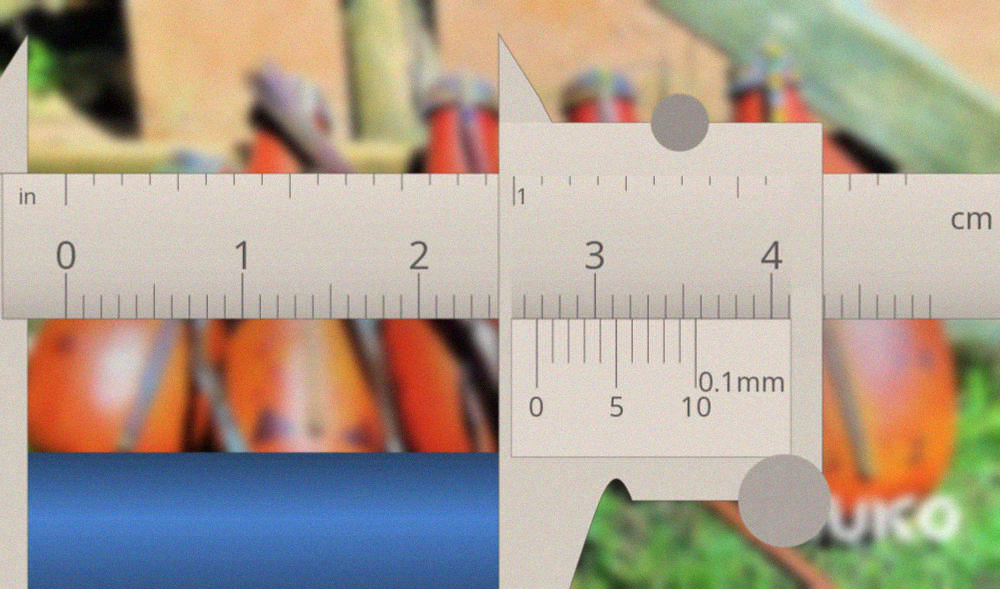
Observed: 26.7 mm
